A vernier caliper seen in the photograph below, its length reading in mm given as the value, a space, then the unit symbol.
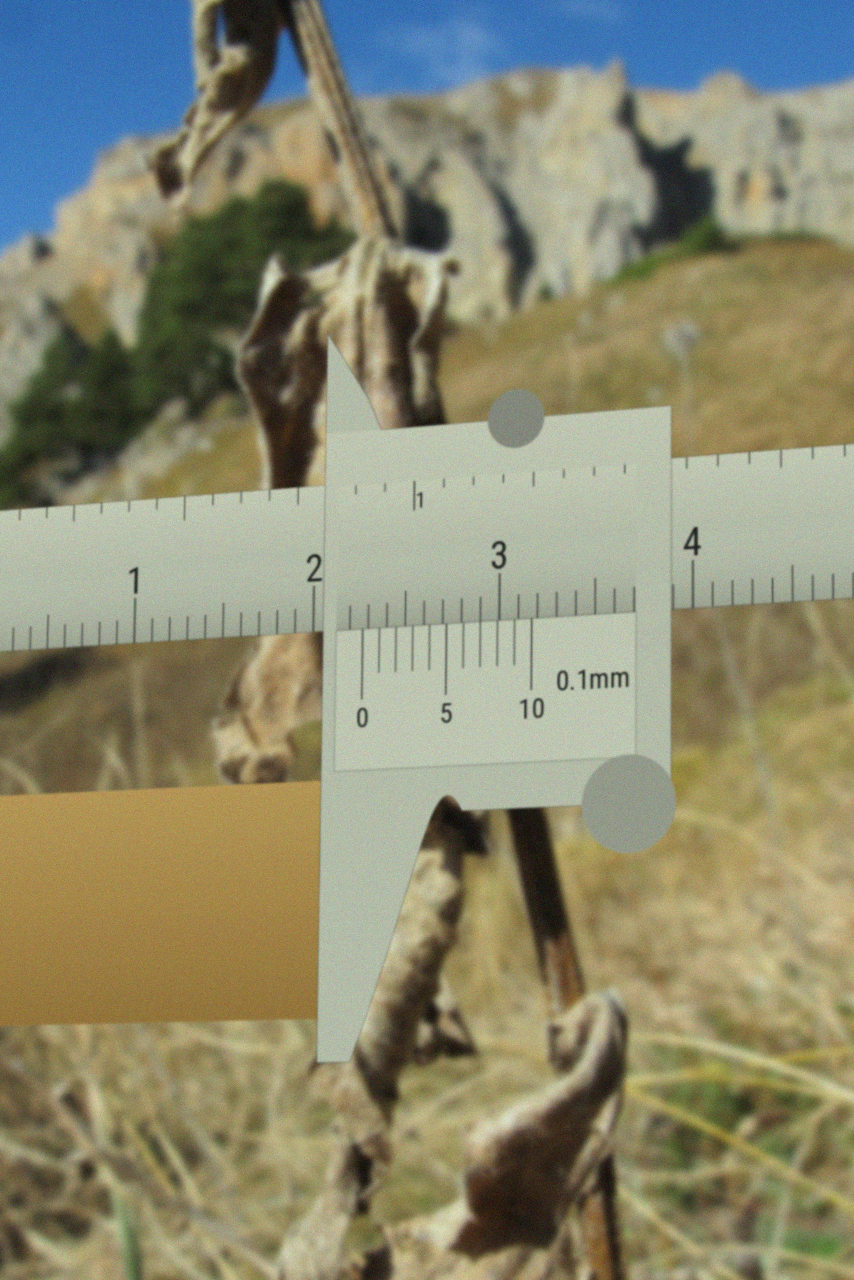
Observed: 22.7 mm
